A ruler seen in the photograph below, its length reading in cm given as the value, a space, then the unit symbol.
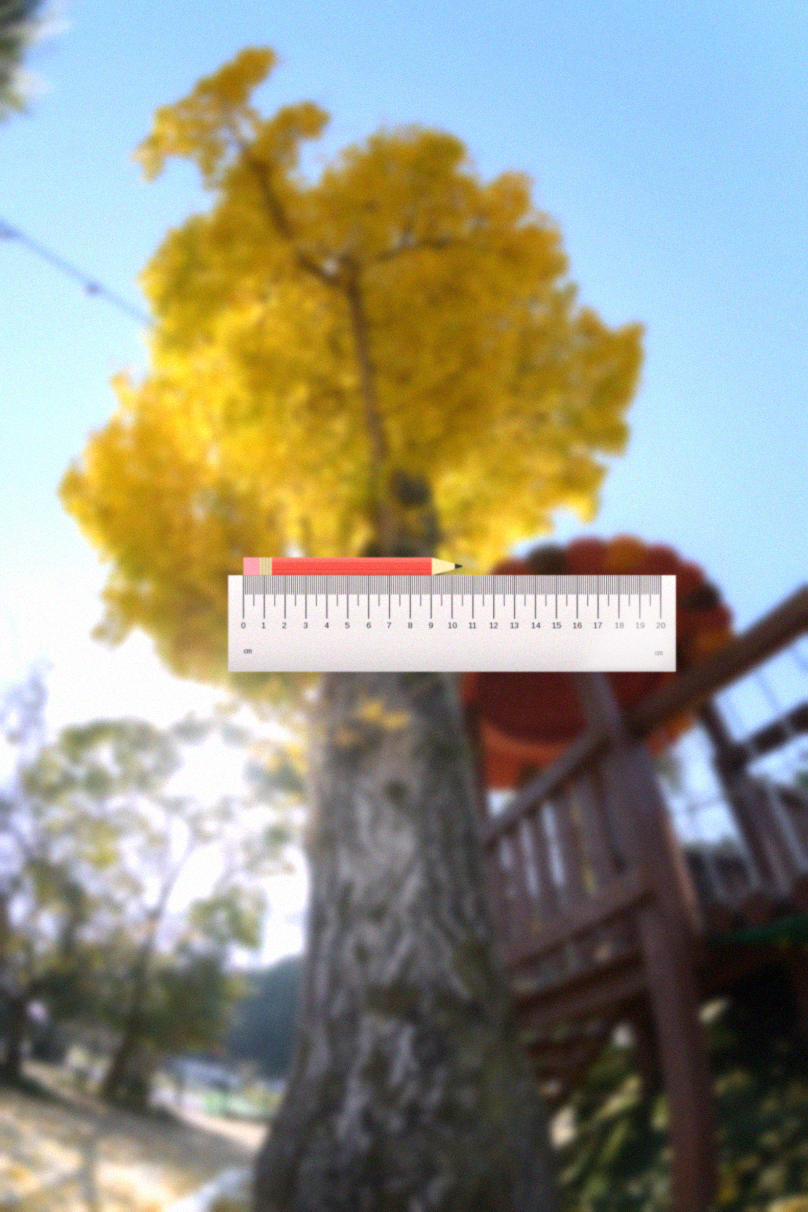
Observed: 10.5 cm
